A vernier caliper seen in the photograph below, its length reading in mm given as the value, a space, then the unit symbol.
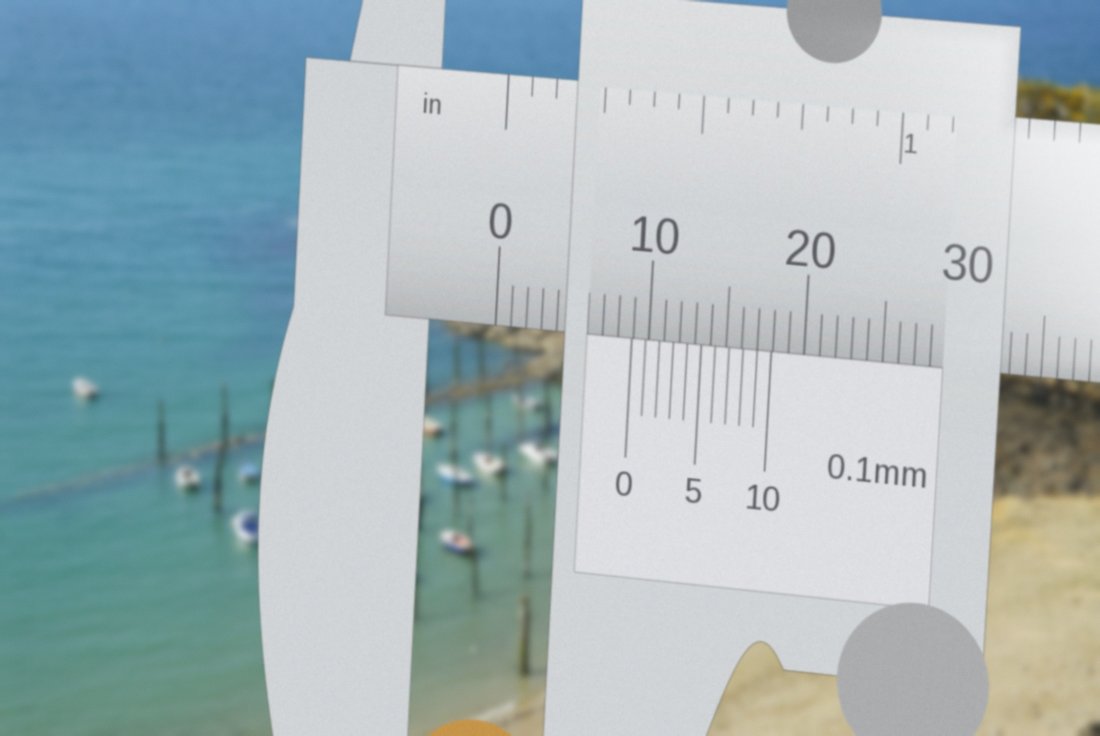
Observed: 8.9 mm
